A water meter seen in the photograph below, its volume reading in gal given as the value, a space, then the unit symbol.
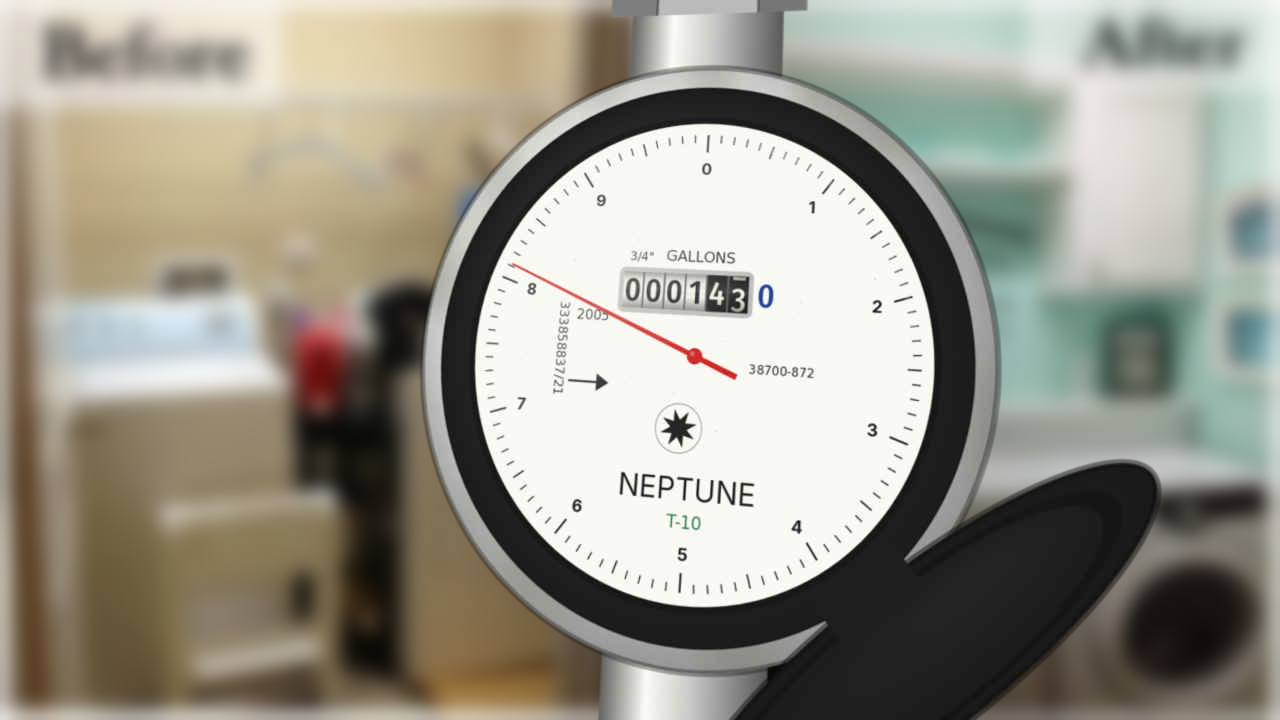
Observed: 1428.1 gal
